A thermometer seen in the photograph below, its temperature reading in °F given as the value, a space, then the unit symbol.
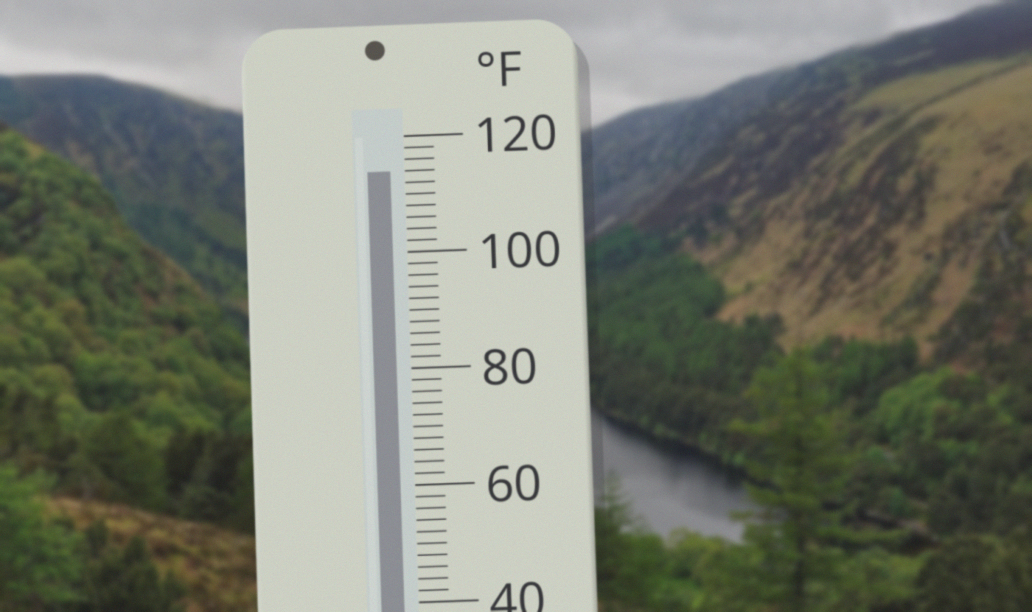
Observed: 114 °F
